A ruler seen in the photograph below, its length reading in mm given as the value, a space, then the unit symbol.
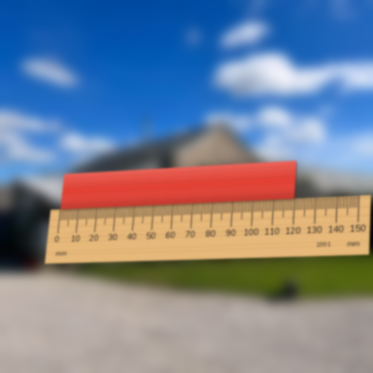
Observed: 120 mm
